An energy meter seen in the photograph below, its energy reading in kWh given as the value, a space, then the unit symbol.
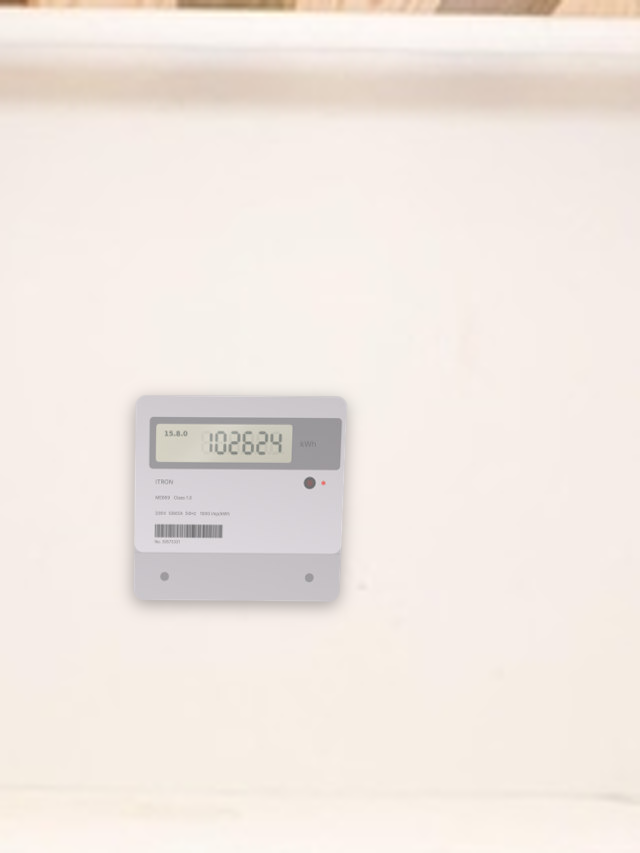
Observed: 102624 kWh
